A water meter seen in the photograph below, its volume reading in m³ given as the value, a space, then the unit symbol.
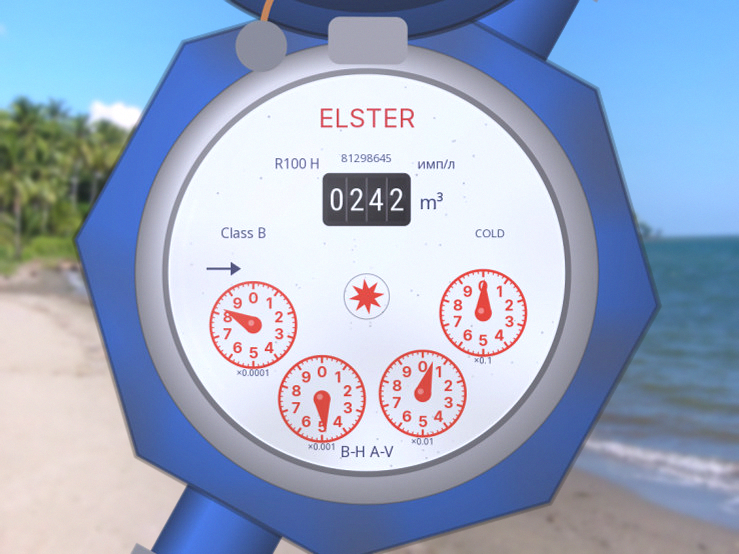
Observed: 242.0048 m³
